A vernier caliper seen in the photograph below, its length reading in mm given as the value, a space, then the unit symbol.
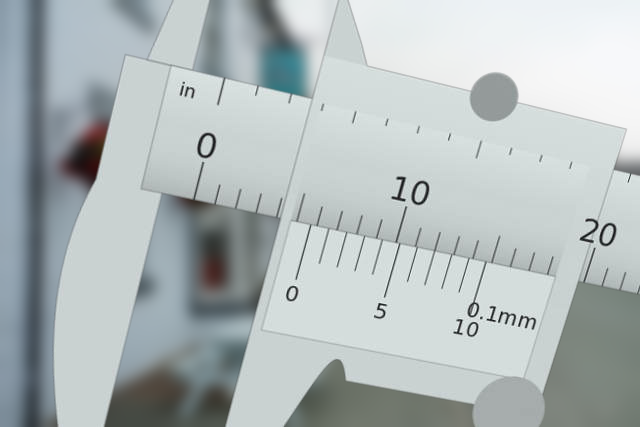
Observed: 5.7 mm
